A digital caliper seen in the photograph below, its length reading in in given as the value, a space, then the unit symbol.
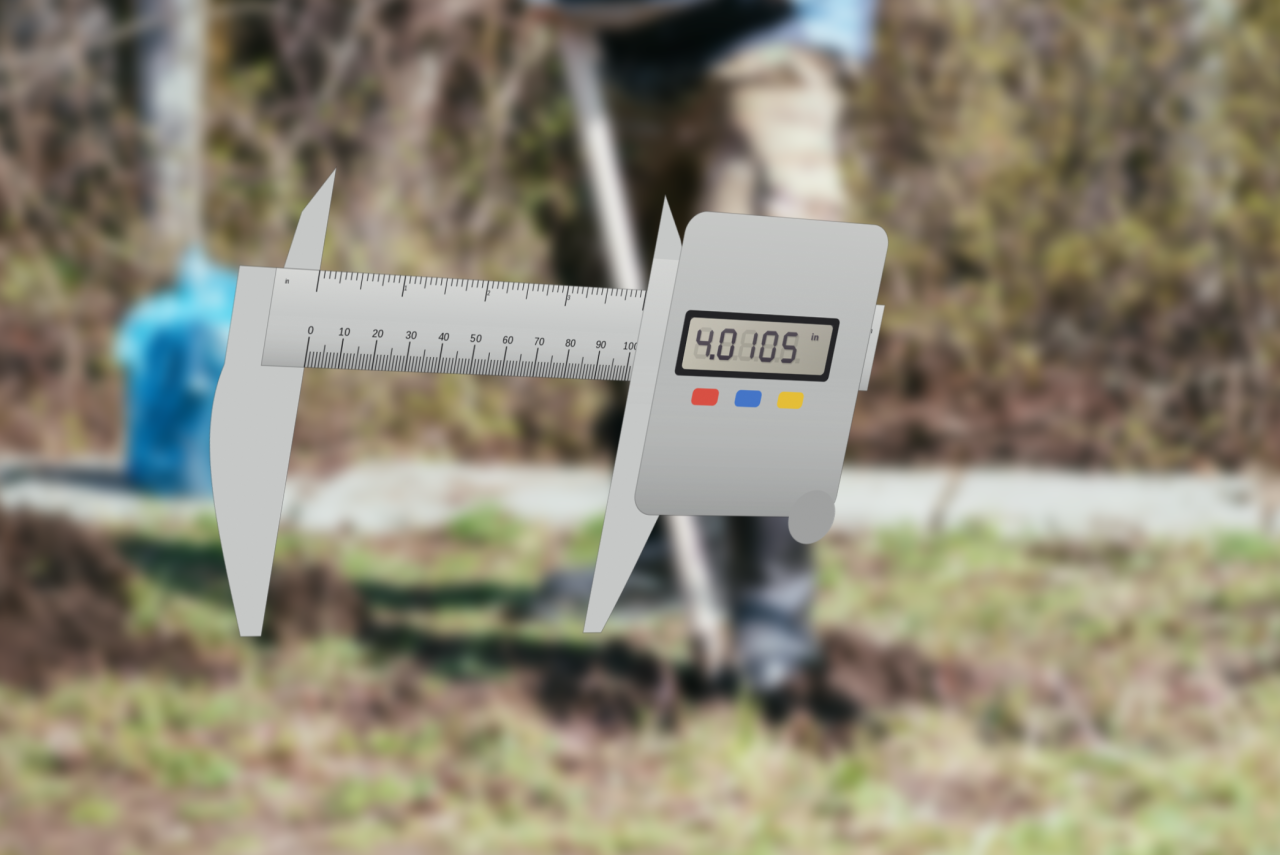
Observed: 4.0105 in
